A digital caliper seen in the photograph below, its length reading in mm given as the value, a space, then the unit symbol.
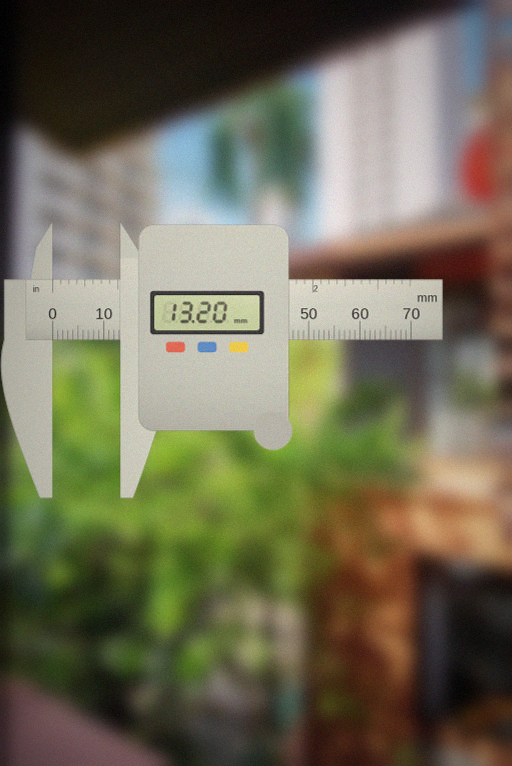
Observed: 13.20 mm
